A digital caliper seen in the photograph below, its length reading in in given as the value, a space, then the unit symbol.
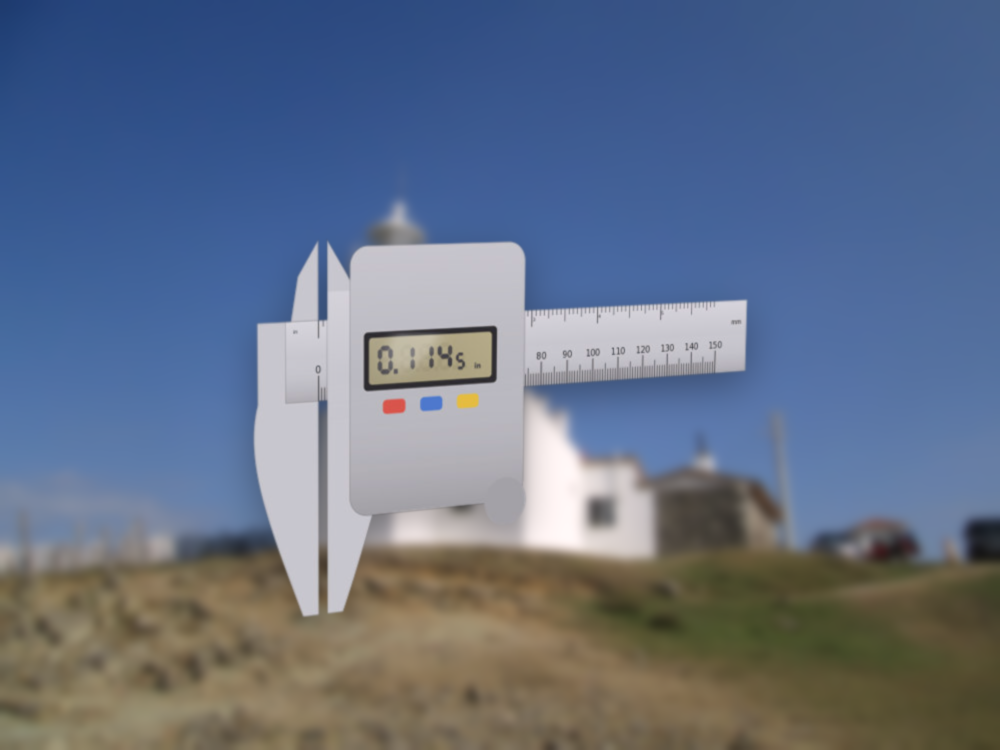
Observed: 0.1145 in
